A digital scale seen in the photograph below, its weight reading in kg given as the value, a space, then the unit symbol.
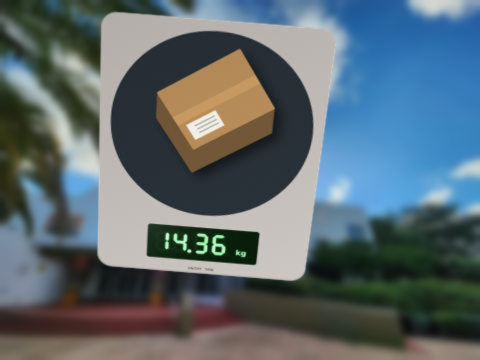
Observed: 14.36 kg
